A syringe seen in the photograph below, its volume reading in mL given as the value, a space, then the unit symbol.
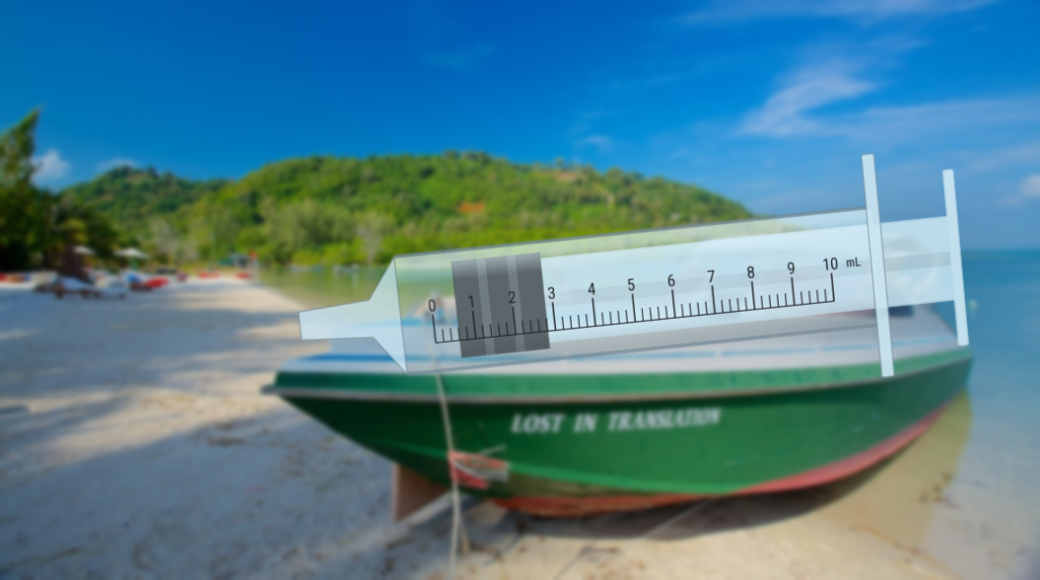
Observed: 0.6 mL
